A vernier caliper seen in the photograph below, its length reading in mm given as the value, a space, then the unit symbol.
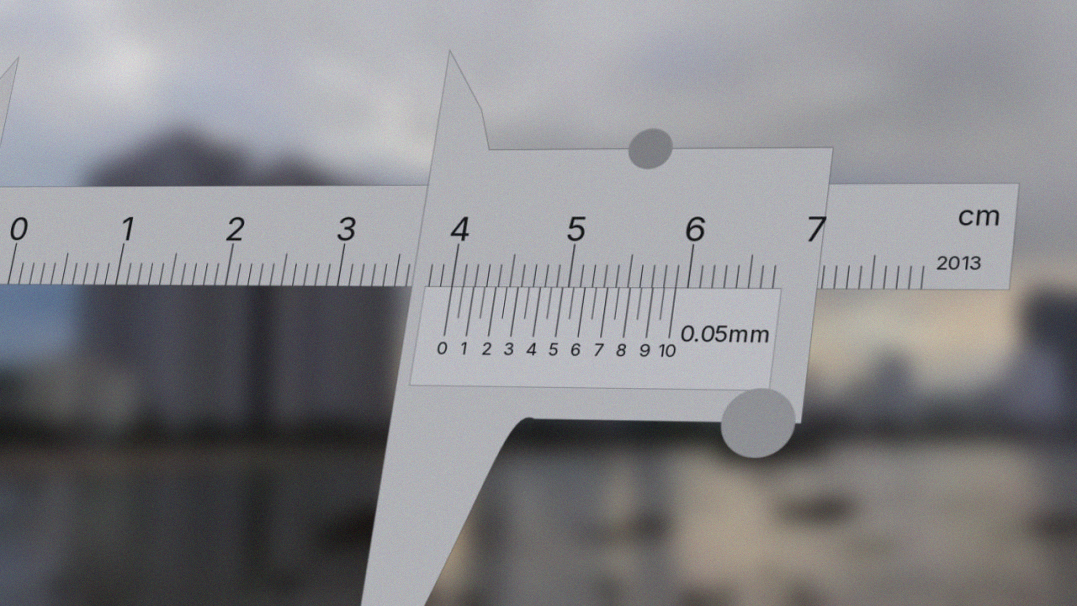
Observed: 40.0 mm
